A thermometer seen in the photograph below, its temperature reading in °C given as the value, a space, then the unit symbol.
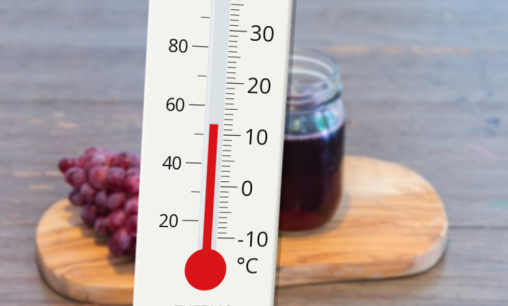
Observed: 12 °C
